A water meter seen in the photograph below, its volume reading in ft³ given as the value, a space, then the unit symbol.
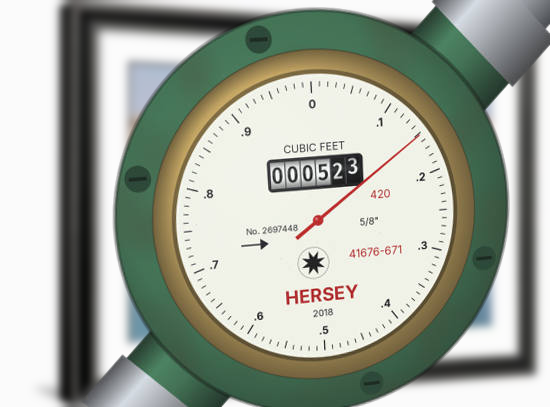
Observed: 523.15 ft³
